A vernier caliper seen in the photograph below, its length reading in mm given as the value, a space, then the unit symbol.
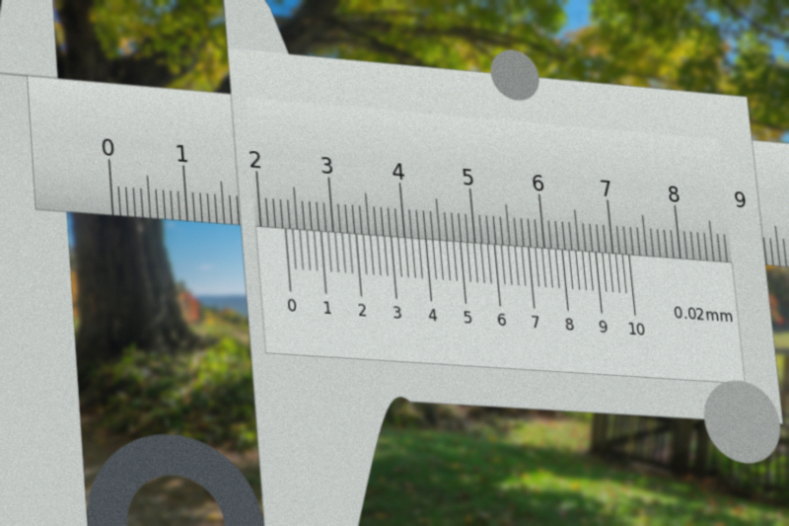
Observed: 23.4 mm
